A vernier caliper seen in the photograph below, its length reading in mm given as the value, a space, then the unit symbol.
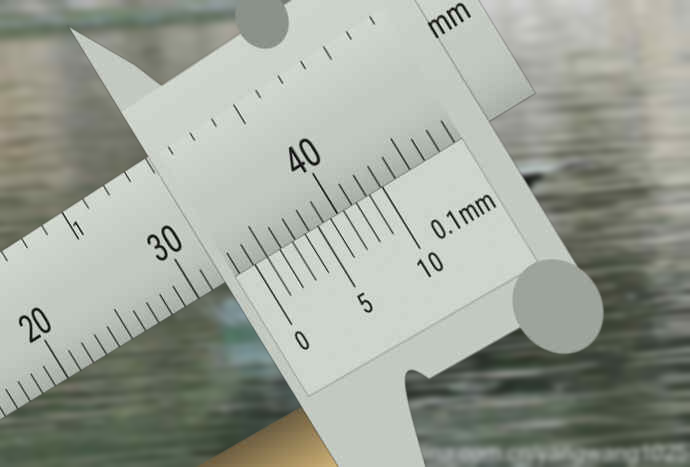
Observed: 34.1 mm
